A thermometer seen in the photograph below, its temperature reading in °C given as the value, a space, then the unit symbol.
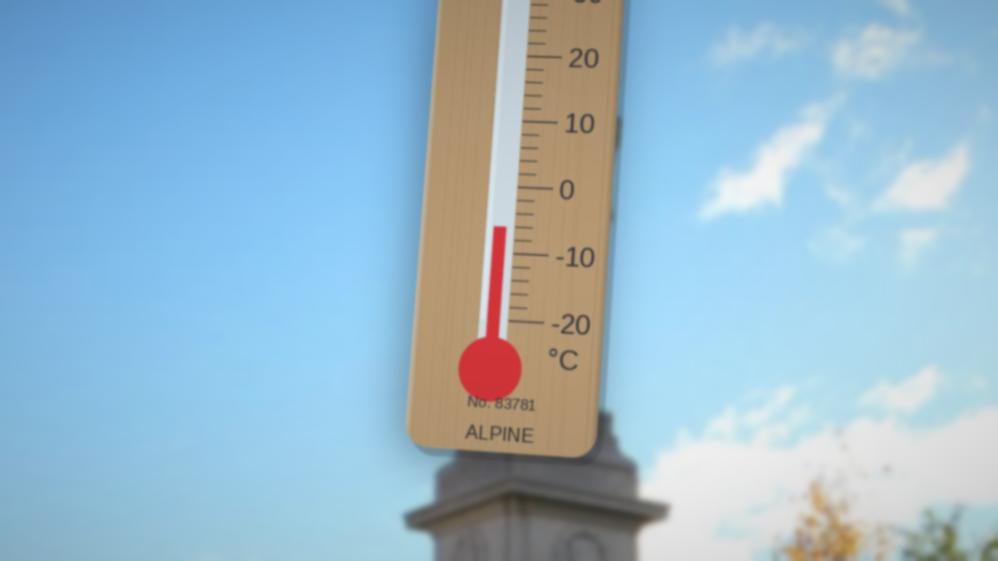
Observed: -6 °C
